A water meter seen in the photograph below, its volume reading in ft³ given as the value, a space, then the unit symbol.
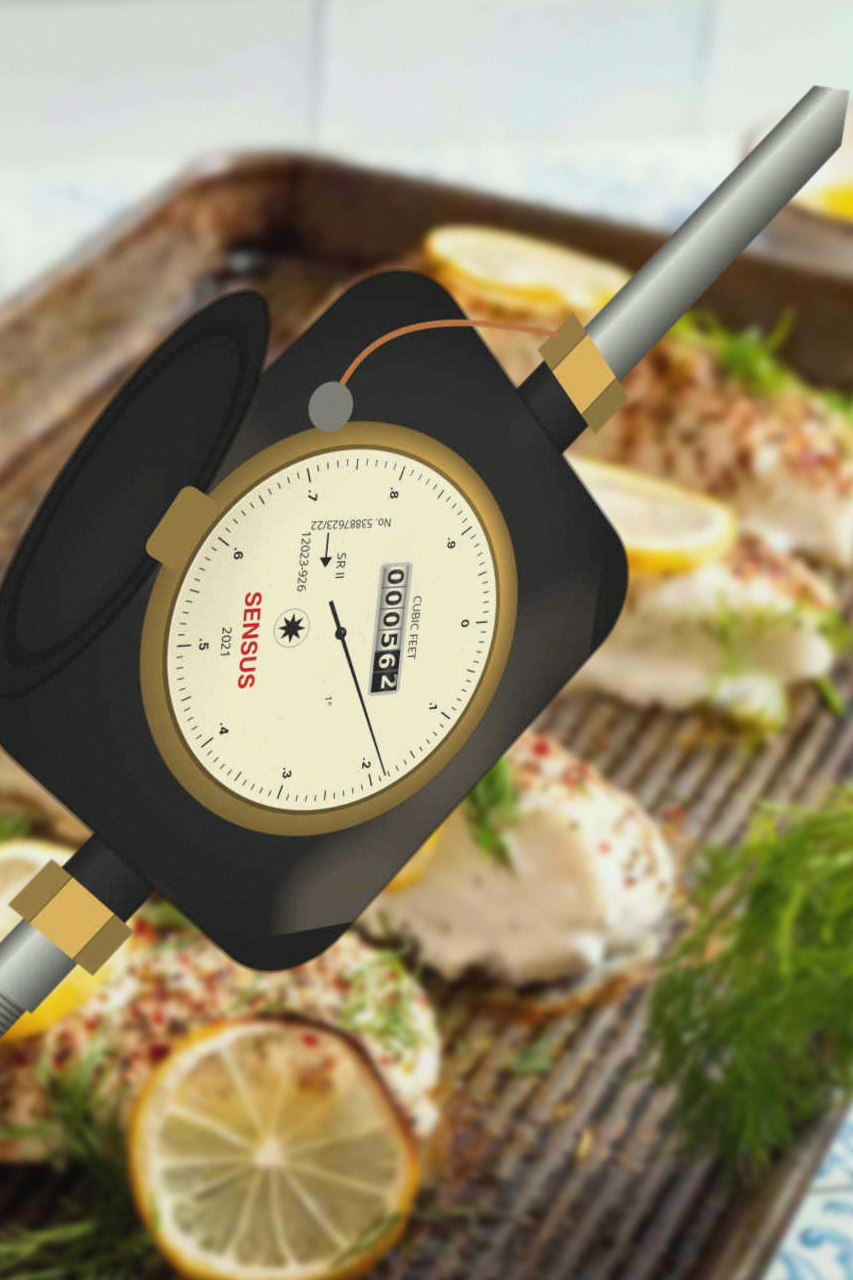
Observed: 562.18 ft³
